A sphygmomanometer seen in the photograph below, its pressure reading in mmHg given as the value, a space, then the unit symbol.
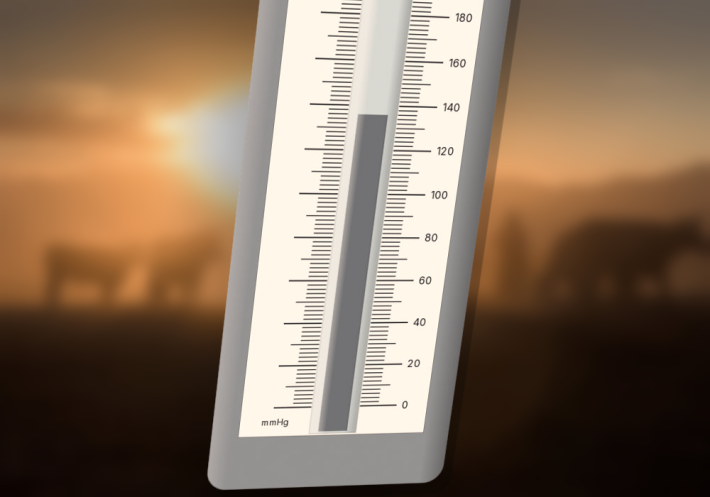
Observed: 136 mmHg
